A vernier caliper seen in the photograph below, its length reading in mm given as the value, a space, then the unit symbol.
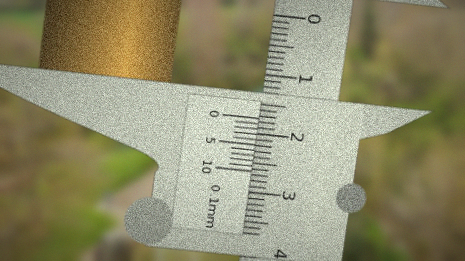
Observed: 17.4 mm
